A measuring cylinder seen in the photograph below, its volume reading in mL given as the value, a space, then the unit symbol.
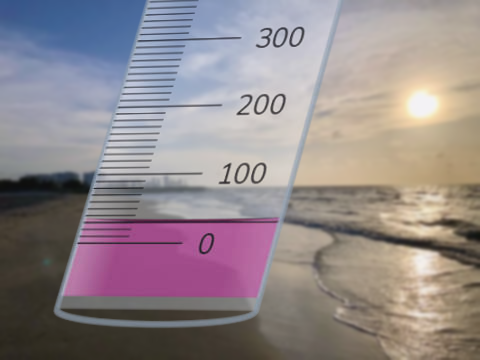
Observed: 30 mL
